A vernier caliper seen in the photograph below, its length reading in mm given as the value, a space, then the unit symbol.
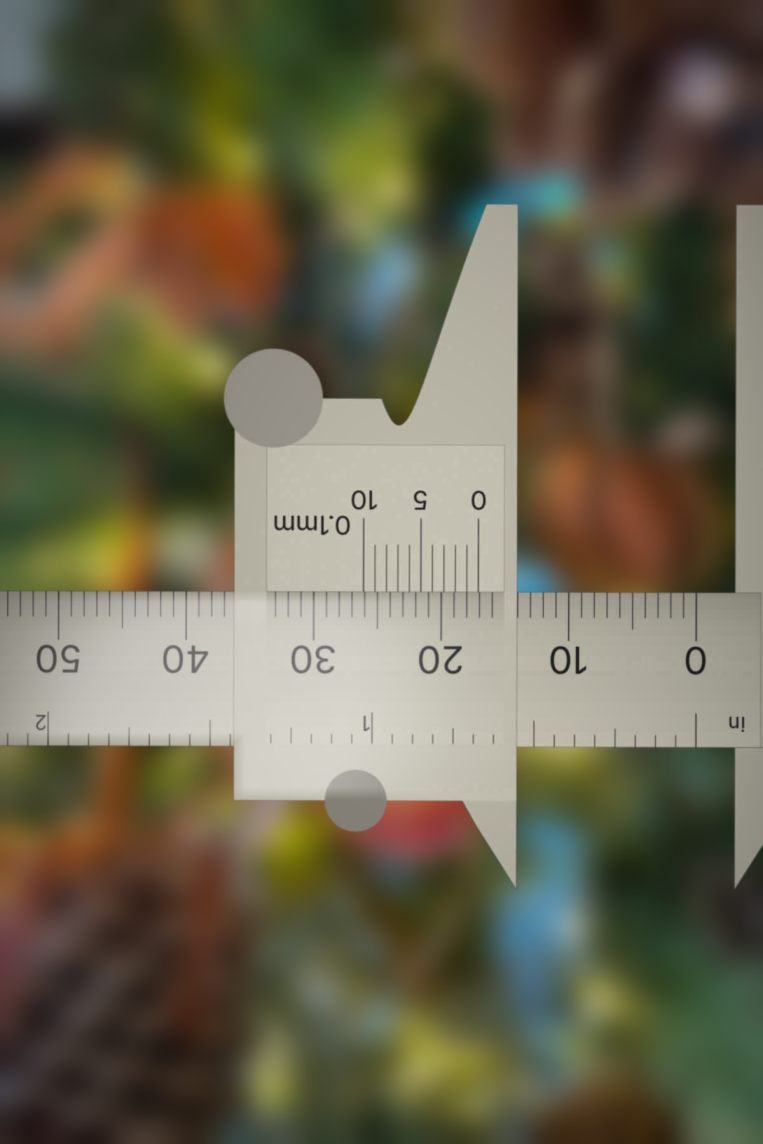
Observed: 17.1 mm
